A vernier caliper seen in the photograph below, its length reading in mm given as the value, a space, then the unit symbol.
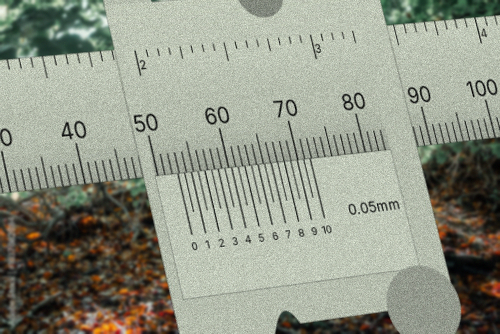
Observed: 52.8 mm
